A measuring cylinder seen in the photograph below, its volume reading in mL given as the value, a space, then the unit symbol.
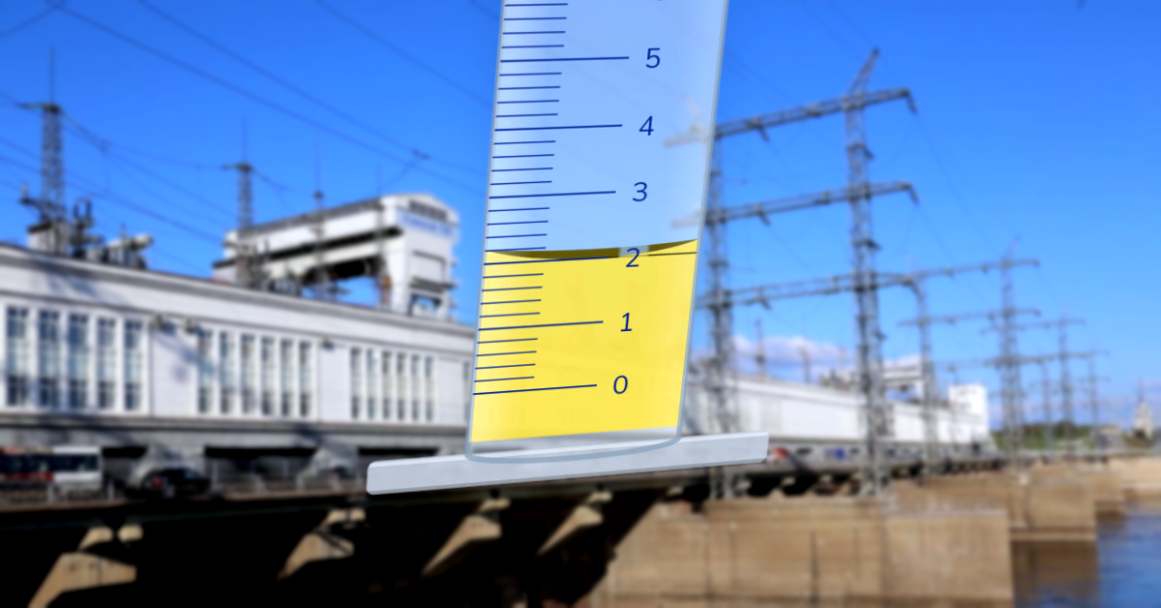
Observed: 2 mL
